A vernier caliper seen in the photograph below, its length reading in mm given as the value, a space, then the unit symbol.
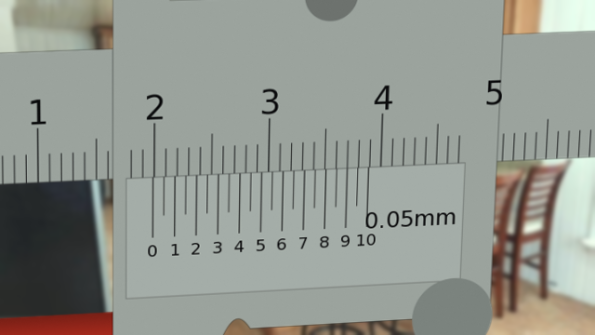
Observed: 19.9 mm
